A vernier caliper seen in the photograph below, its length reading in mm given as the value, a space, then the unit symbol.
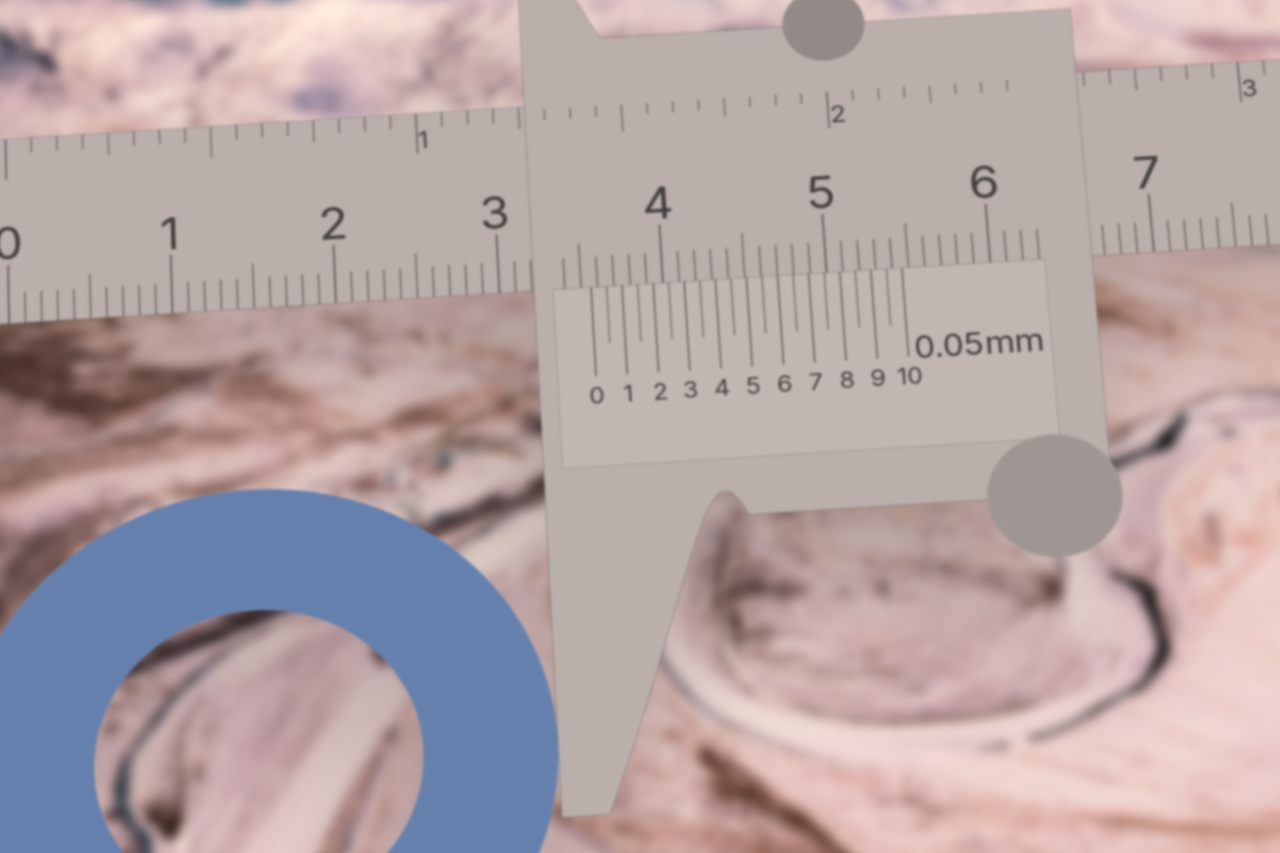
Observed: 35.6 mm
